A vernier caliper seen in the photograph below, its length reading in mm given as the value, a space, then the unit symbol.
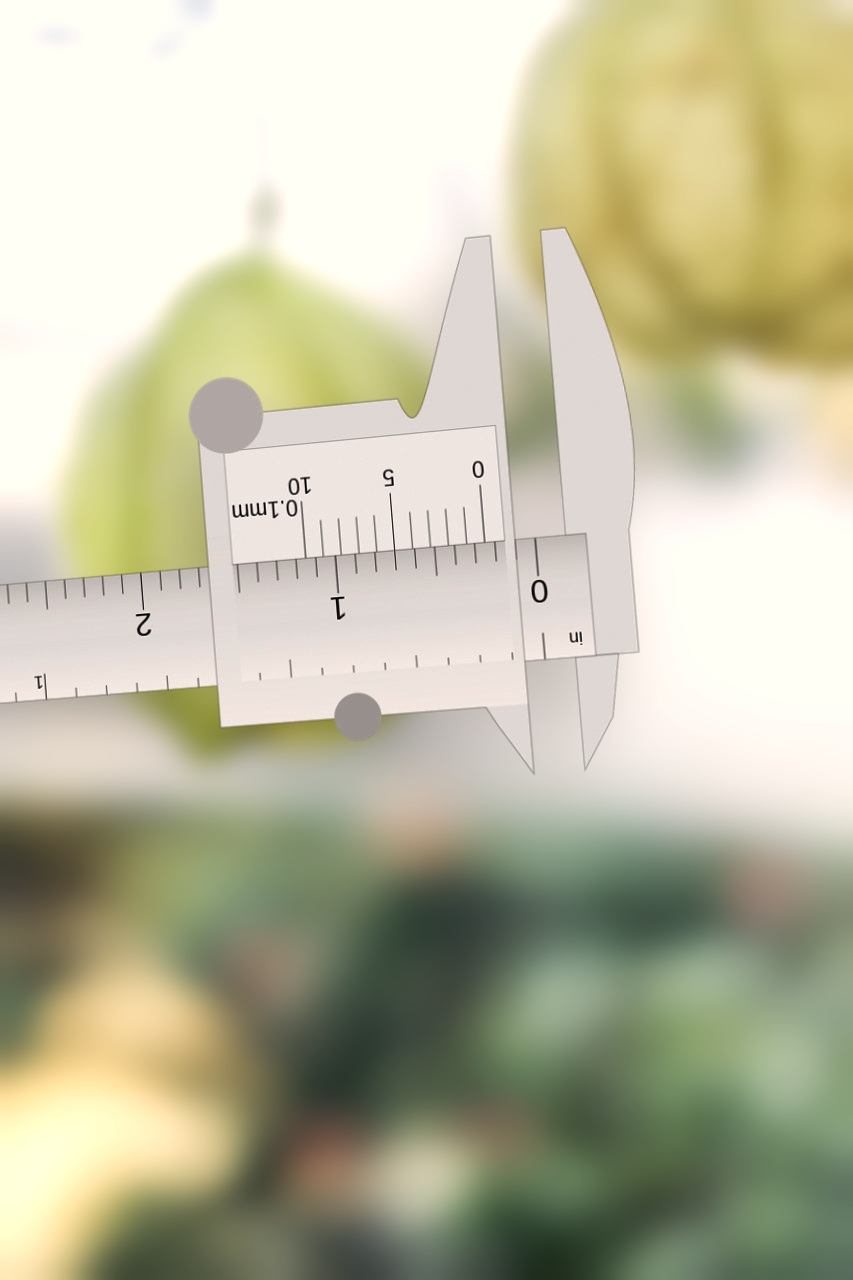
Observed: 2.5 mm
